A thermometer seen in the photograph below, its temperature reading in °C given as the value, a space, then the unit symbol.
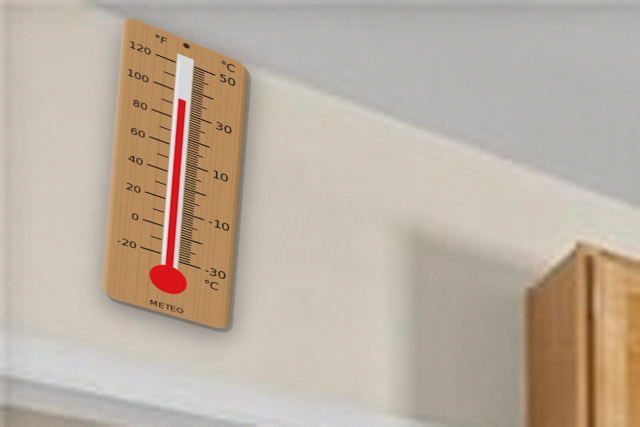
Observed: 35 °C
